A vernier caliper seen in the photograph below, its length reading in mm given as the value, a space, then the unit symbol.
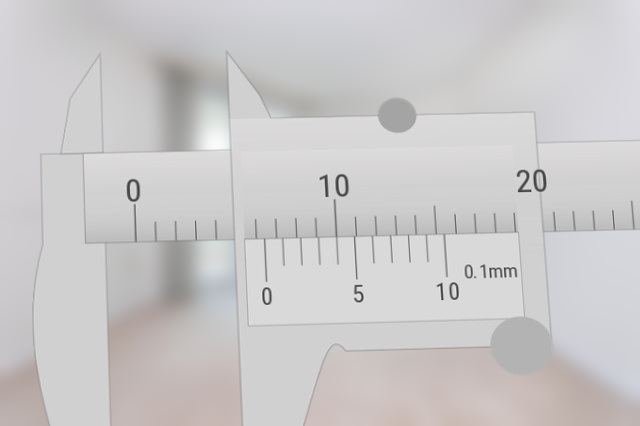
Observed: 6.4 mm
